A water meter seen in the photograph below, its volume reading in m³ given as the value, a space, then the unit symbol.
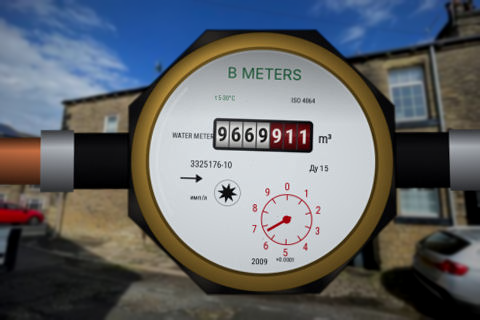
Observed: 9669.9116 m³
